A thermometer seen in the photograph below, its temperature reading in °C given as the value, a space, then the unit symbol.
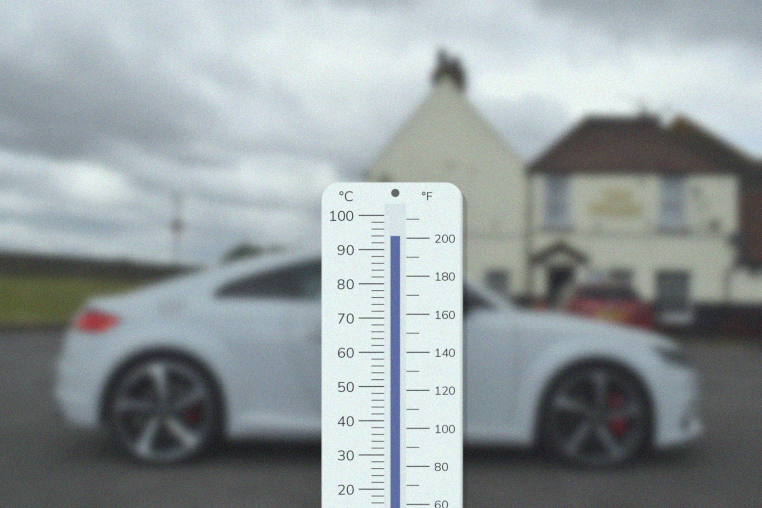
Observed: 94 °C
